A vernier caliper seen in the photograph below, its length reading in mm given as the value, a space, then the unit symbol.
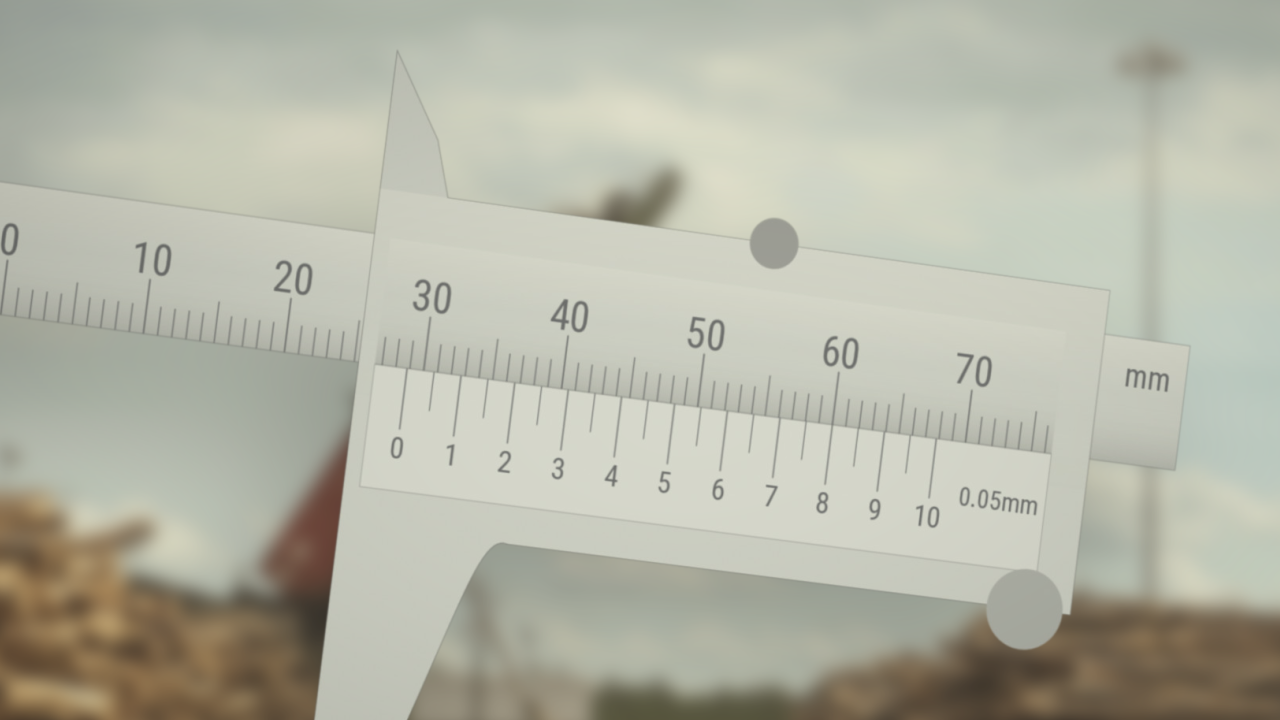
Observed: 28.8 mm
